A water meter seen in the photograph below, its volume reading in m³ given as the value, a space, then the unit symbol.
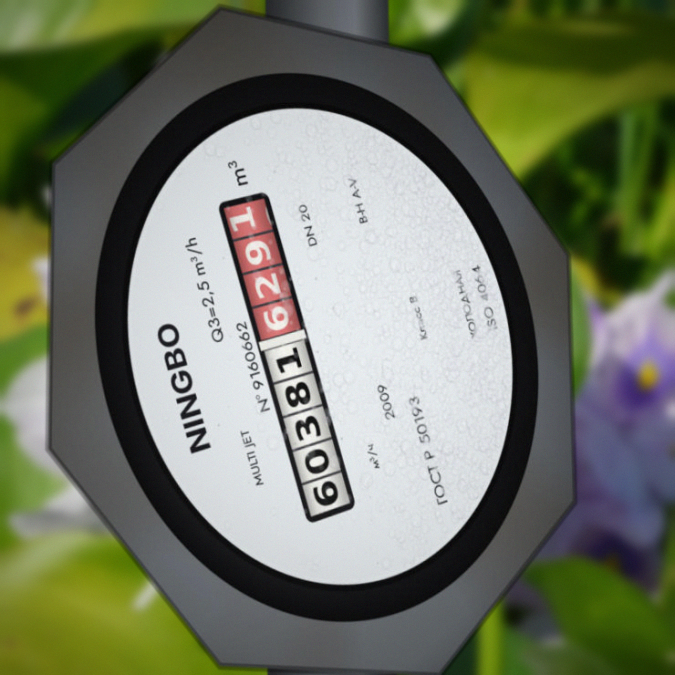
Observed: 60381.6291 m³
